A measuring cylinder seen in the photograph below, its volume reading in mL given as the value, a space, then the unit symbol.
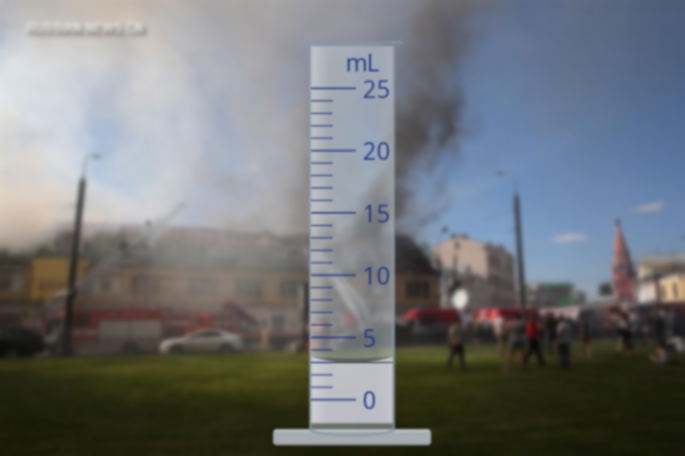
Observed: 3 mL
